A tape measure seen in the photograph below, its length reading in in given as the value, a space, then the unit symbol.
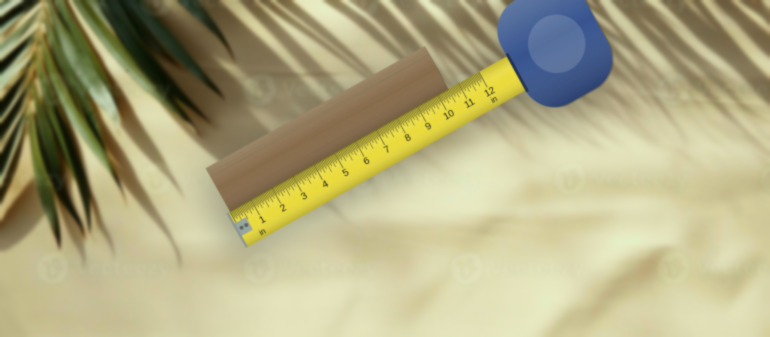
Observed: 10.5 in
